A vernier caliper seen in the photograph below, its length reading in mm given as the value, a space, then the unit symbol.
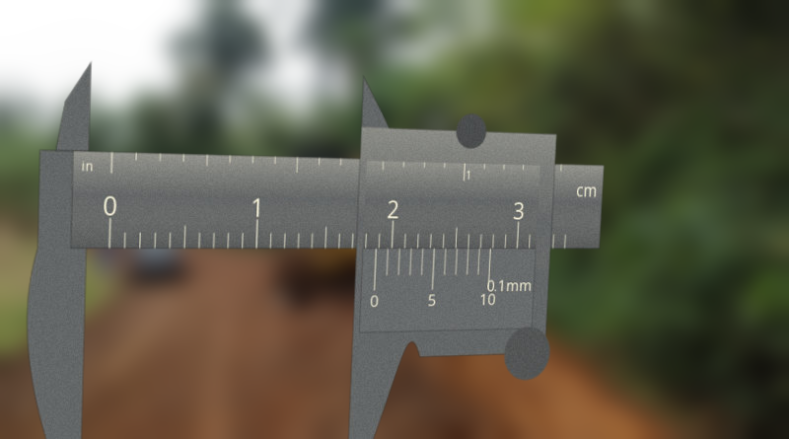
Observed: 18.8 mm
